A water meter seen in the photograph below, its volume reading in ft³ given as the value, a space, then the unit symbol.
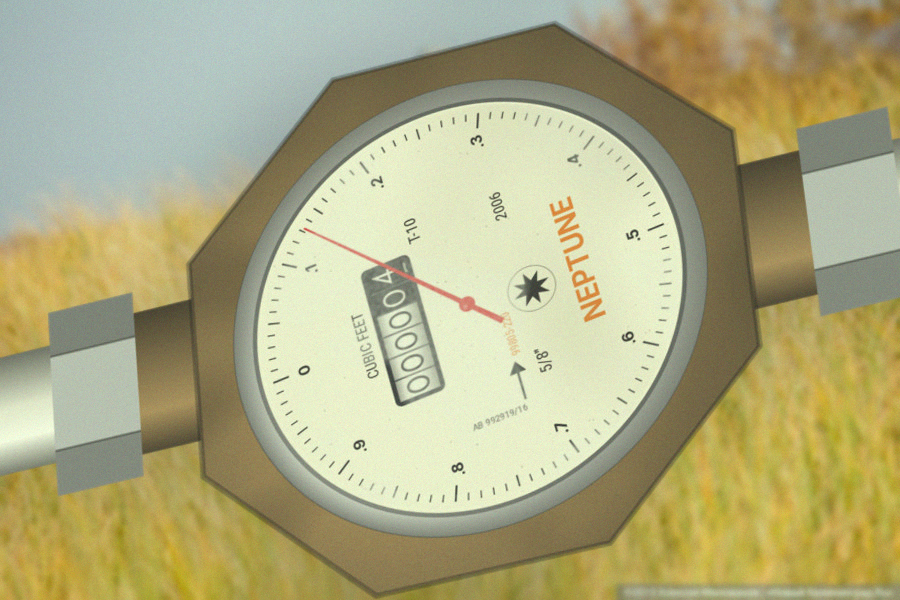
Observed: 4.13 ft³
